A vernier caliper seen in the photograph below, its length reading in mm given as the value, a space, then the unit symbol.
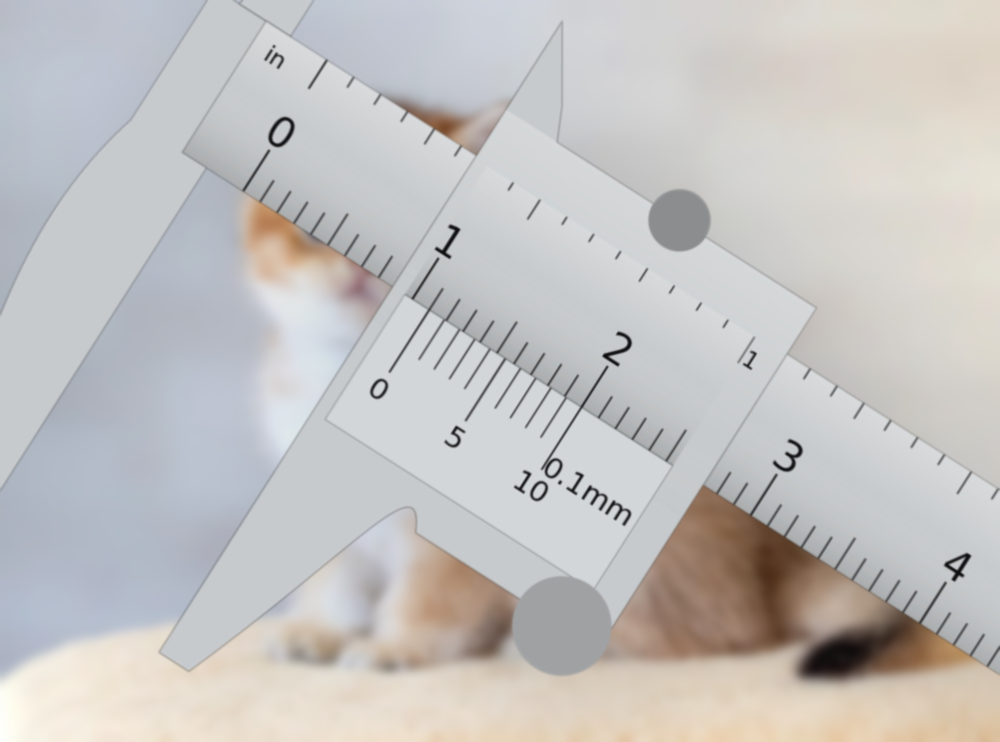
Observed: 11.0 mm
